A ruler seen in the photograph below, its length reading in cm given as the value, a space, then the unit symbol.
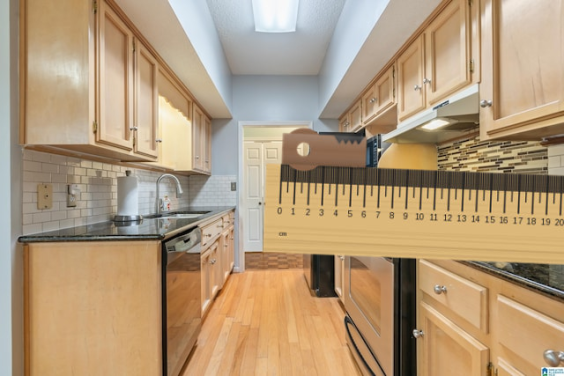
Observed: 6 cm
